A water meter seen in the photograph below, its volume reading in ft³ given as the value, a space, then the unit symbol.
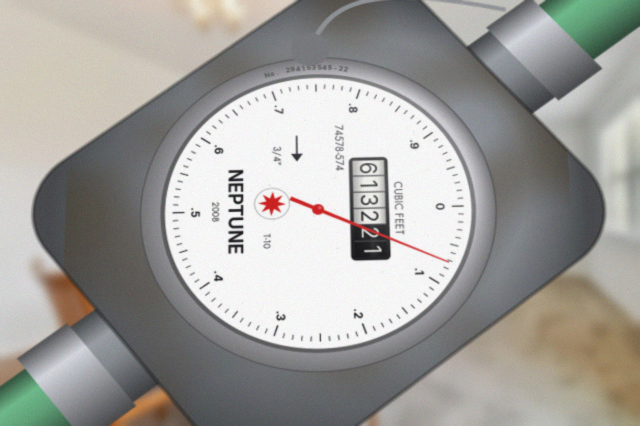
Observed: 613221.07 ft³
